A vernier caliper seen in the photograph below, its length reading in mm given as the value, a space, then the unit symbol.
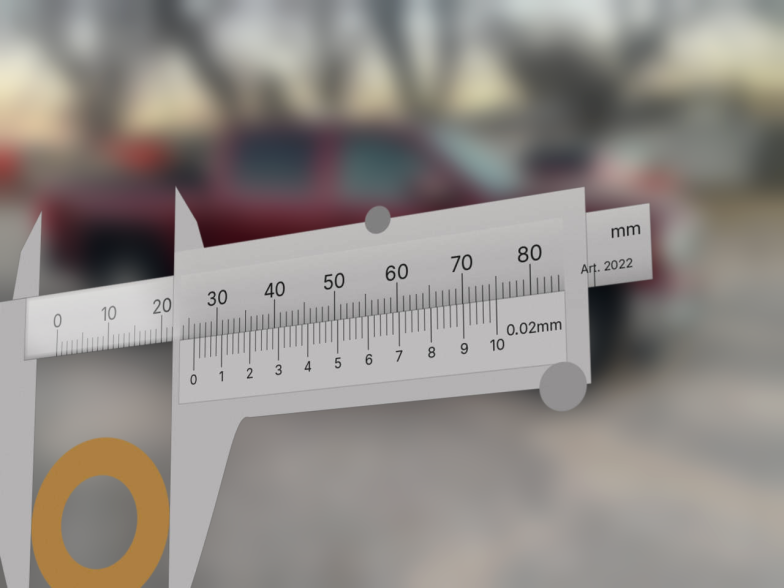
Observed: 26.0 mm
